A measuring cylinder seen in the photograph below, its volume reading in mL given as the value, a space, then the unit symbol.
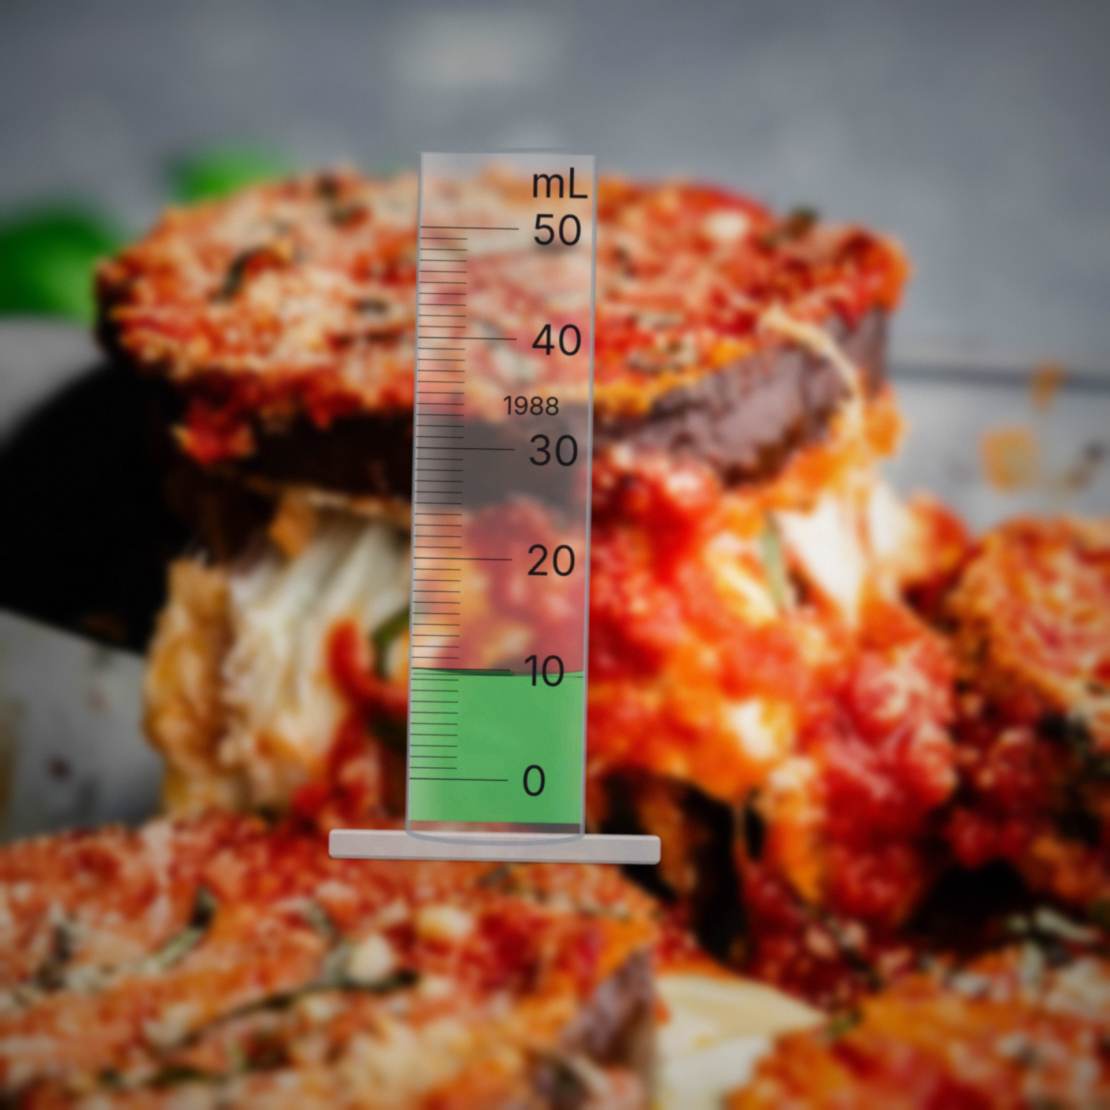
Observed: 9.5 mL
